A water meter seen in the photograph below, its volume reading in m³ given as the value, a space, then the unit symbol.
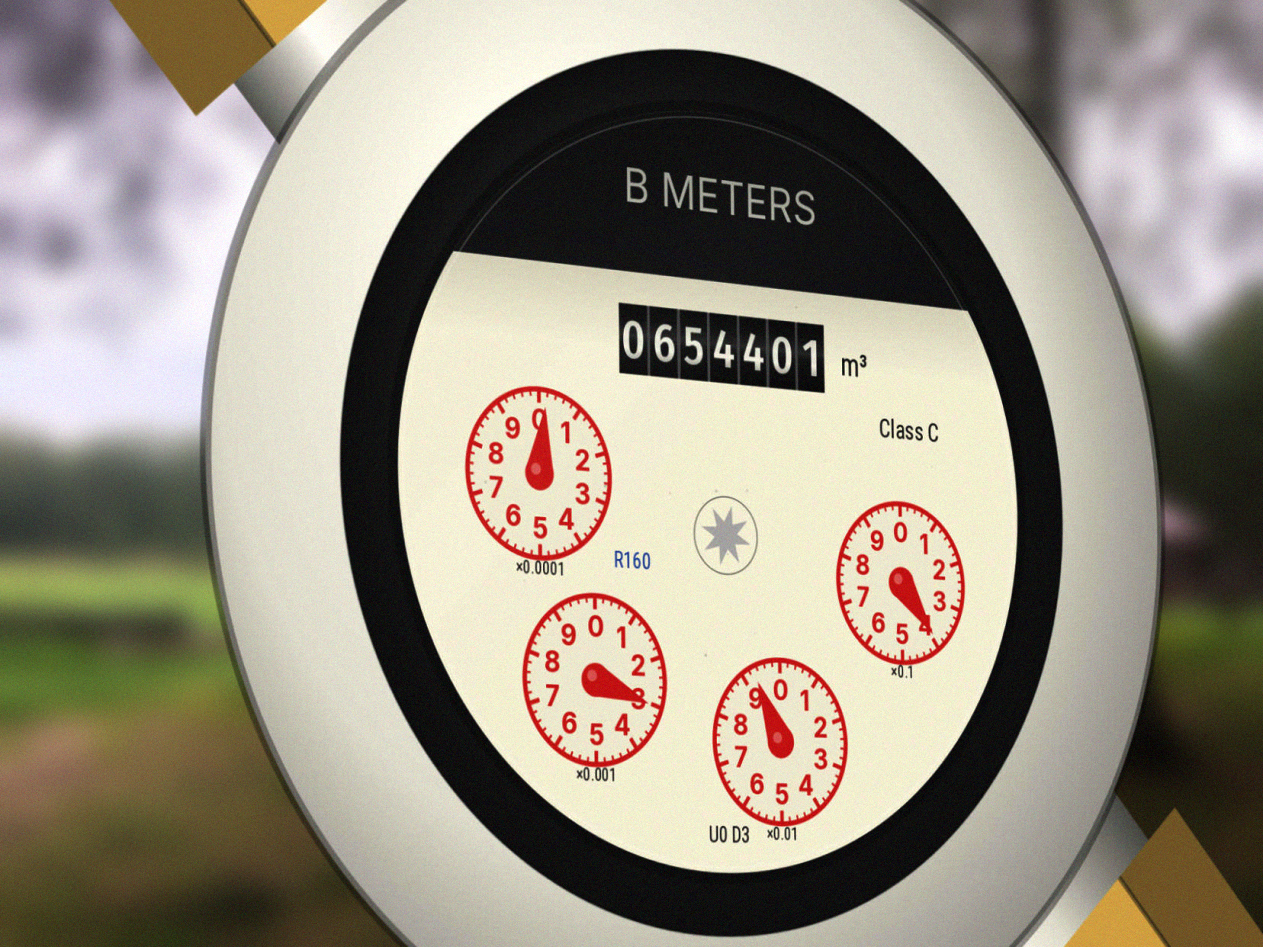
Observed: 654401.3930 m³
